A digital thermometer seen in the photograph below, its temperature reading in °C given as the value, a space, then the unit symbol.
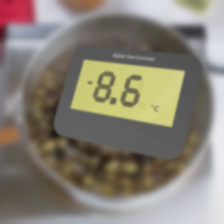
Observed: -8.6 °C
